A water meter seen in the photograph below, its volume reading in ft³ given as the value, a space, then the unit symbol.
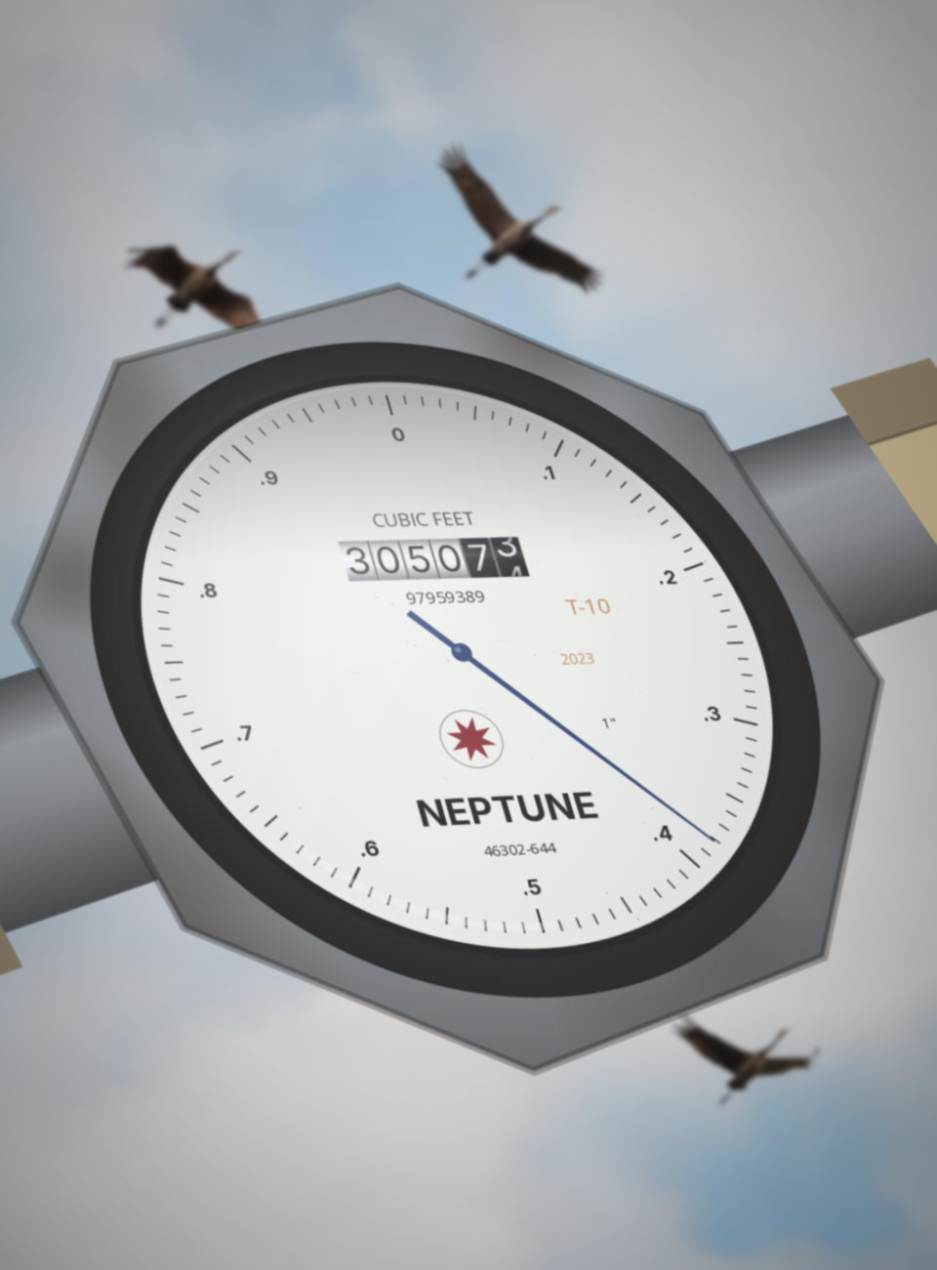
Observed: 305073.38 ft³
